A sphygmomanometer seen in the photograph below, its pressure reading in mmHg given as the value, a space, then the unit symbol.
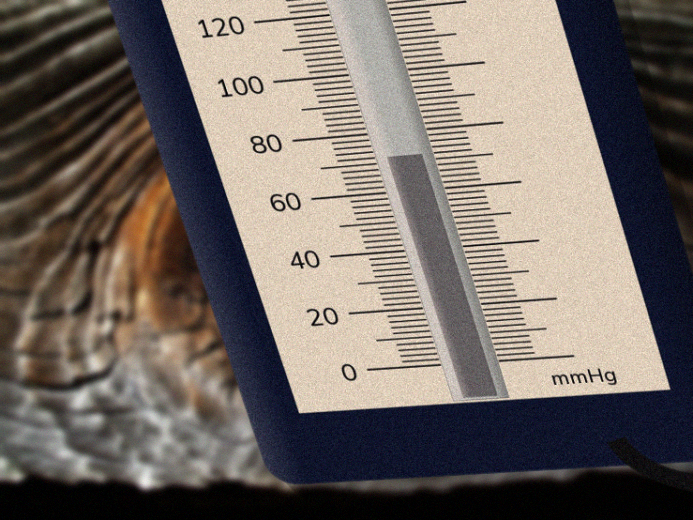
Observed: 72 mmHg
